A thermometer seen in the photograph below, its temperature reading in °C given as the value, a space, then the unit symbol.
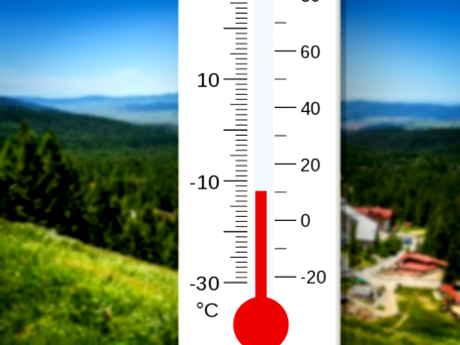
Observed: -12 °C
